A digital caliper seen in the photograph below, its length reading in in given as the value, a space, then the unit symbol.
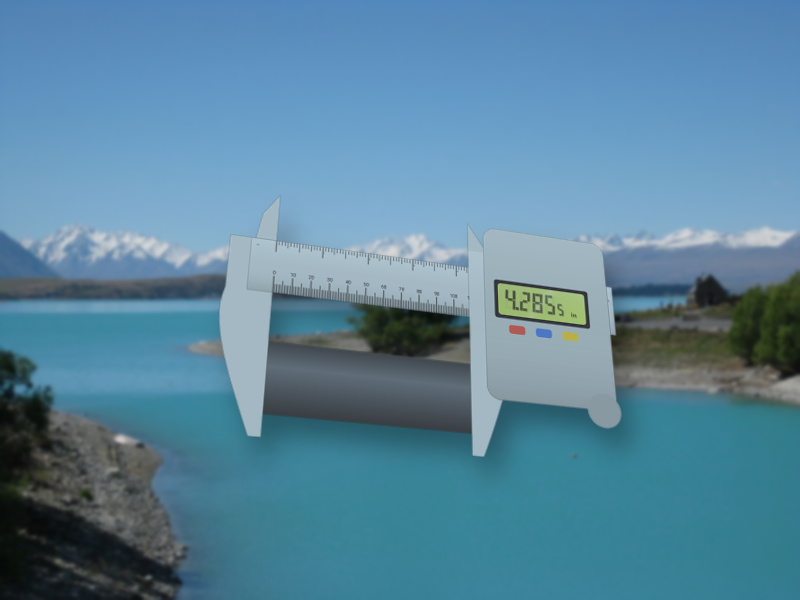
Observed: 4.2855 in
